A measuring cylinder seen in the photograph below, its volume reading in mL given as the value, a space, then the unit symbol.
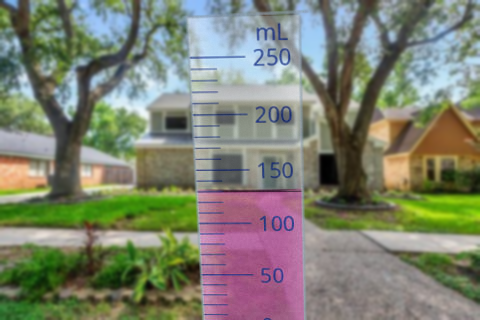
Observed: 130 mL
